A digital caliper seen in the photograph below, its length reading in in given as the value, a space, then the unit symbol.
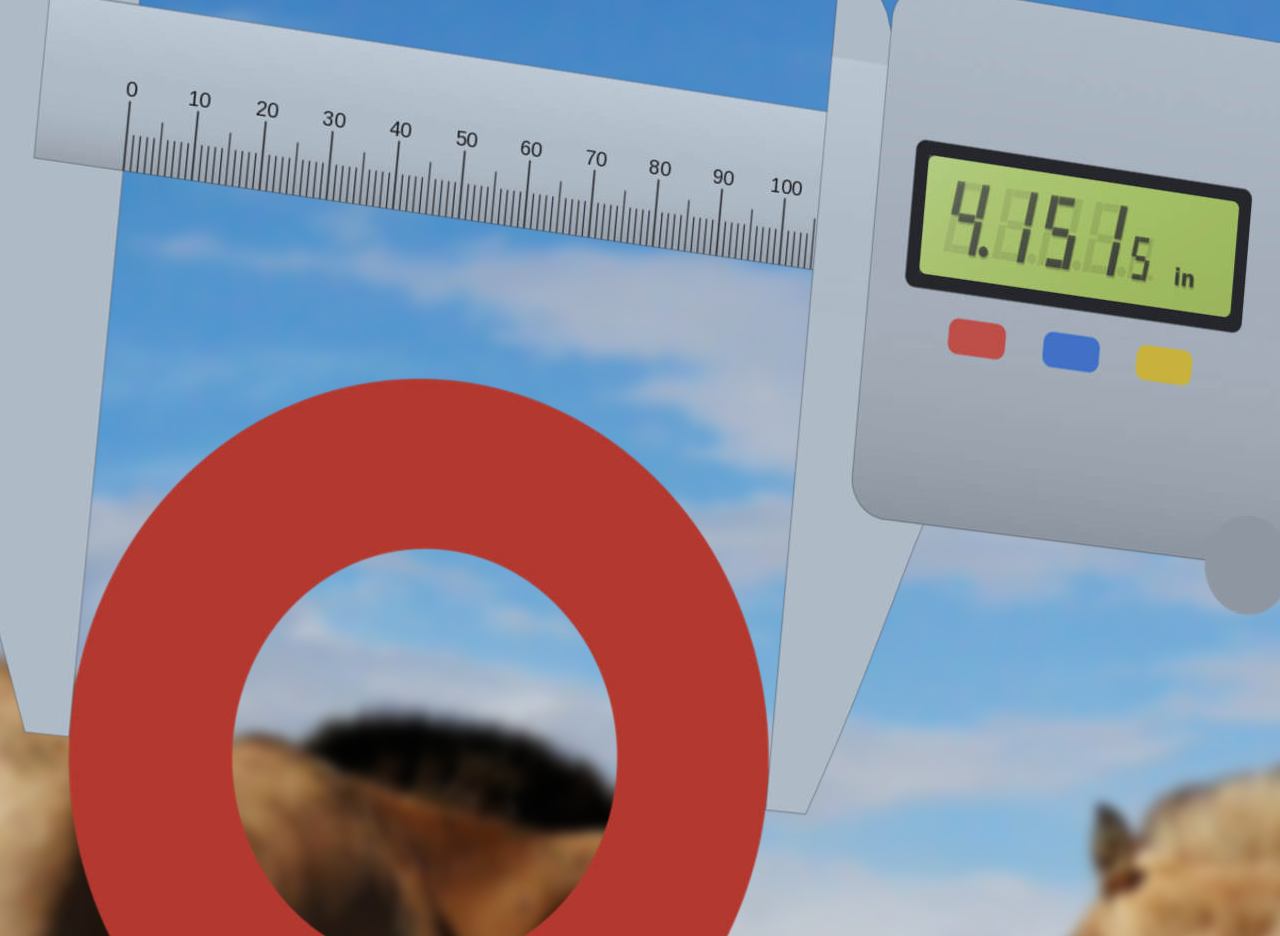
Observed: 4.1515 in
